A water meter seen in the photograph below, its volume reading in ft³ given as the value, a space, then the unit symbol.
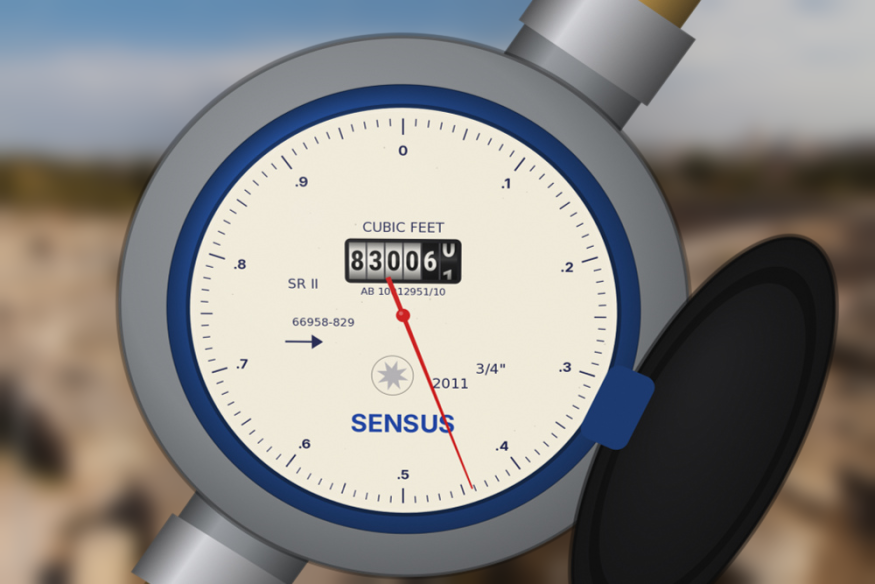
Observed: 830060.44 ft³
